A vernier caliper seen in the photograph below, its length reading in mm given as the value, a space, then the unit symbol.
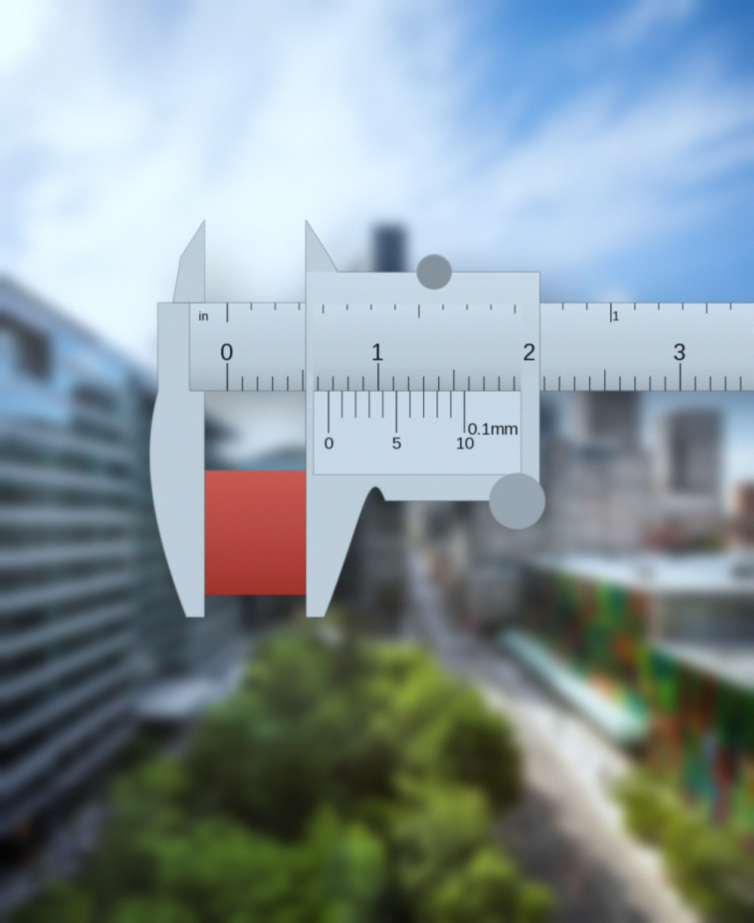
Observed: 6.7 mm
